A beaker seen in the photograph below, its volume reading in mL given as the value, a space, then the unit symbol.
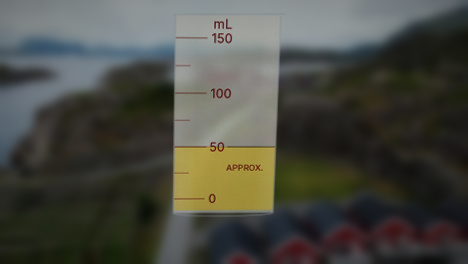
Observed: 50 mL
